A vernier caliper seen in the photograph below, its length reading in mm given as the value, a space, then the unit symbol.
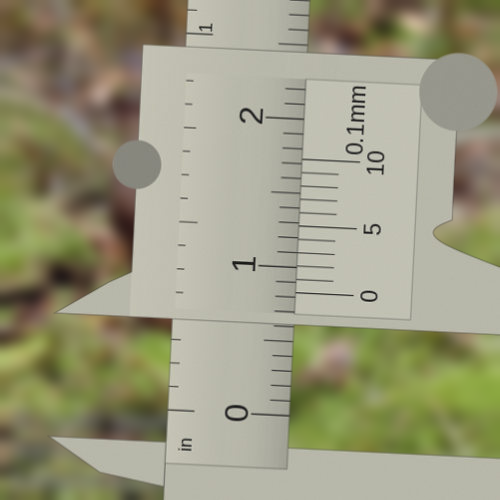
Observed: 8.3 mm
